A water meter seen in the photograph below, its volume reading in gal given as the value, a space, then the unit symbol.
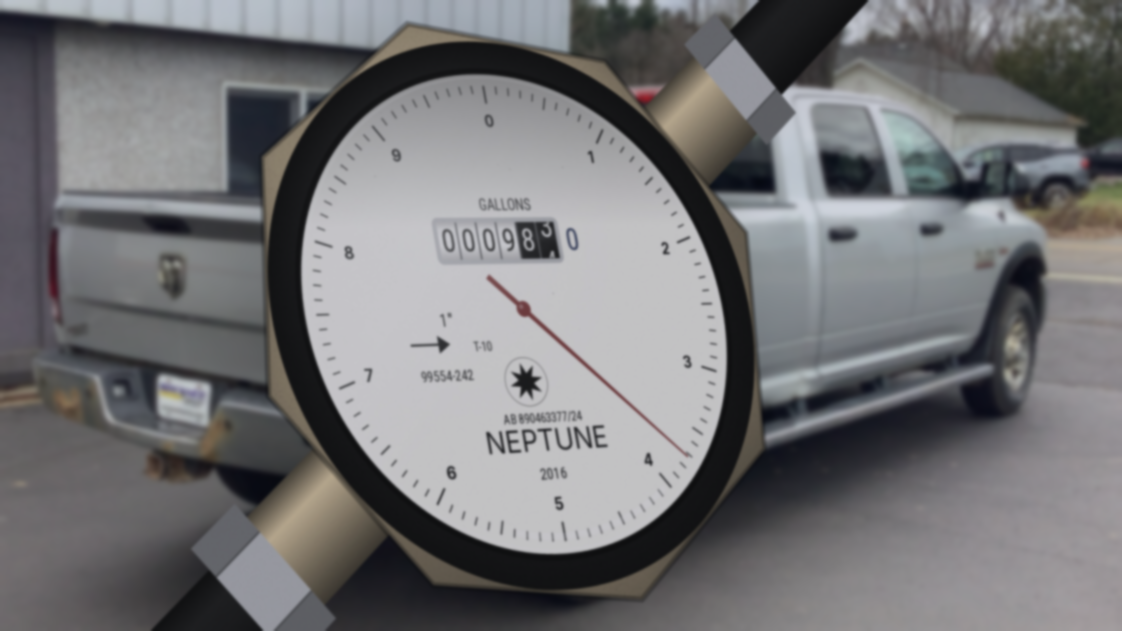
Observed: 9833.7 gal
